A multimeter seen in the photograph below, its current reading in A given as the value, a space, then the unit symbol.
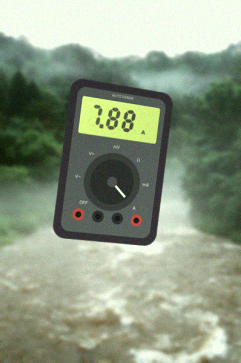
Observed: 7.88 A
